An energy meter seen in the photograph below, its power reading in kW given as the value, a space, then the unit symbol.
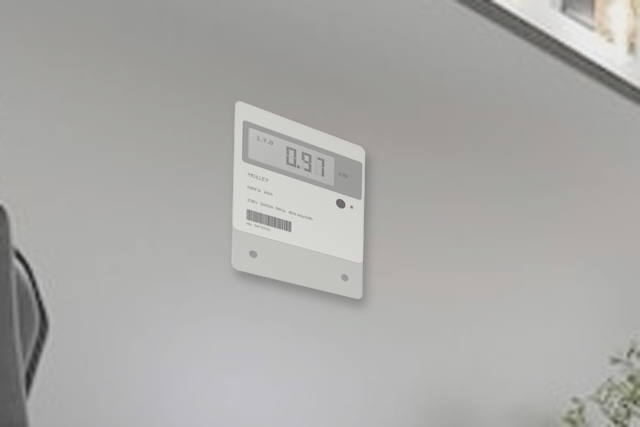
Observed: 0.97 kW
